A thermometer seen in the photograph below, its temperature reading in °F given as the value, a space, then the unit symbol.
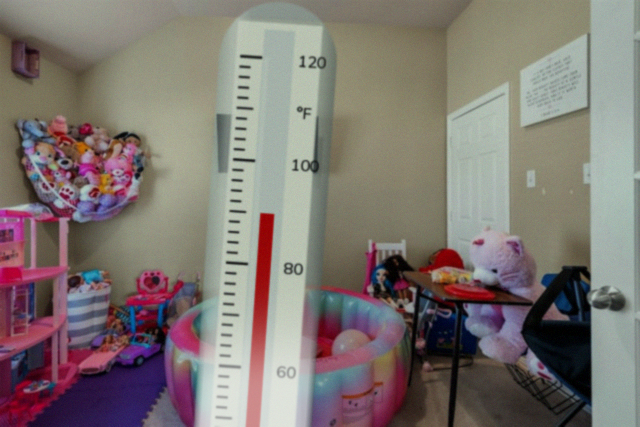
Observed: 90 °F
